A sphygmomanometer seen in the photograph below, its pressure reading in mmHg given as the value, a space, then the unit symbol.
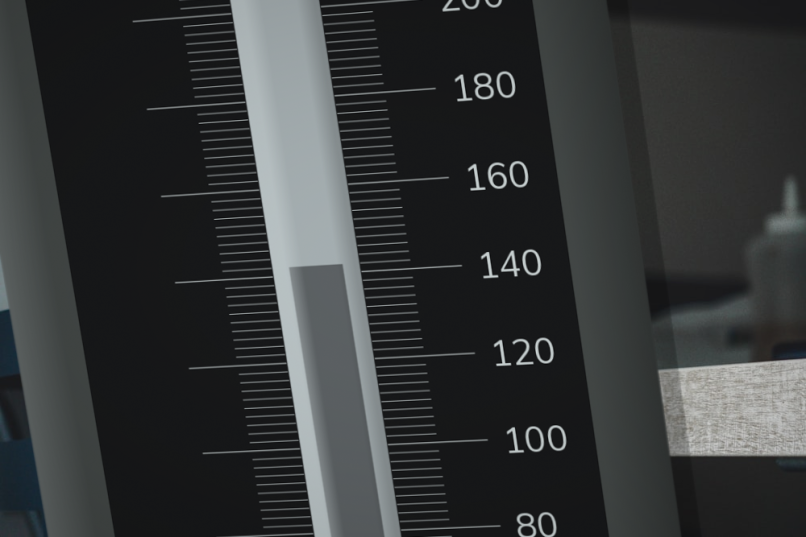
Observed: 142 mmHg
